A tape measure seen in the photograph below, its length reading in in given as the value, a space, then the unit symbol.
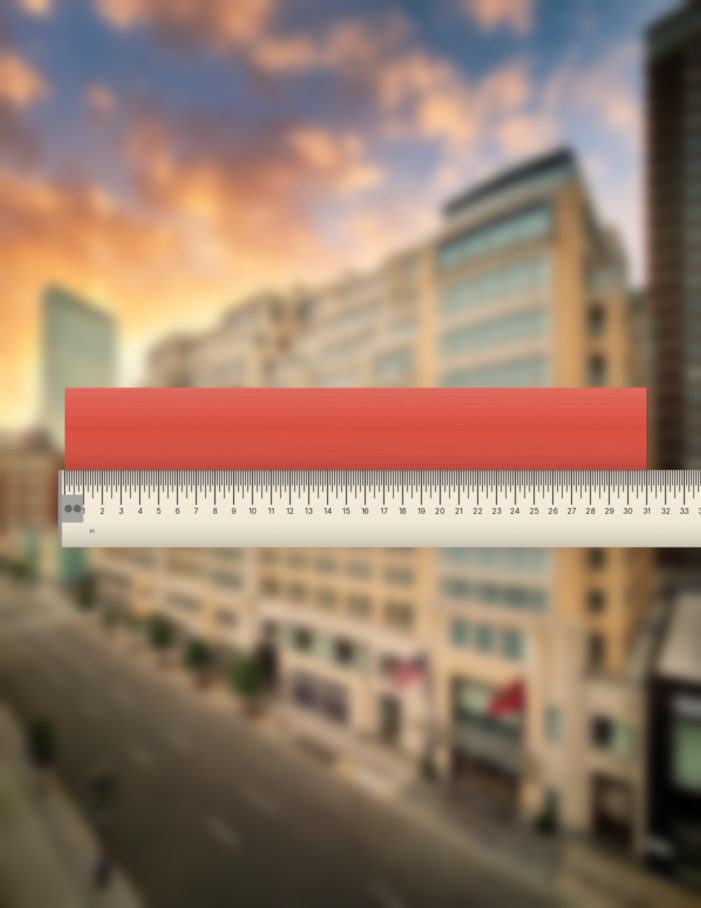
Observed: 31 in
